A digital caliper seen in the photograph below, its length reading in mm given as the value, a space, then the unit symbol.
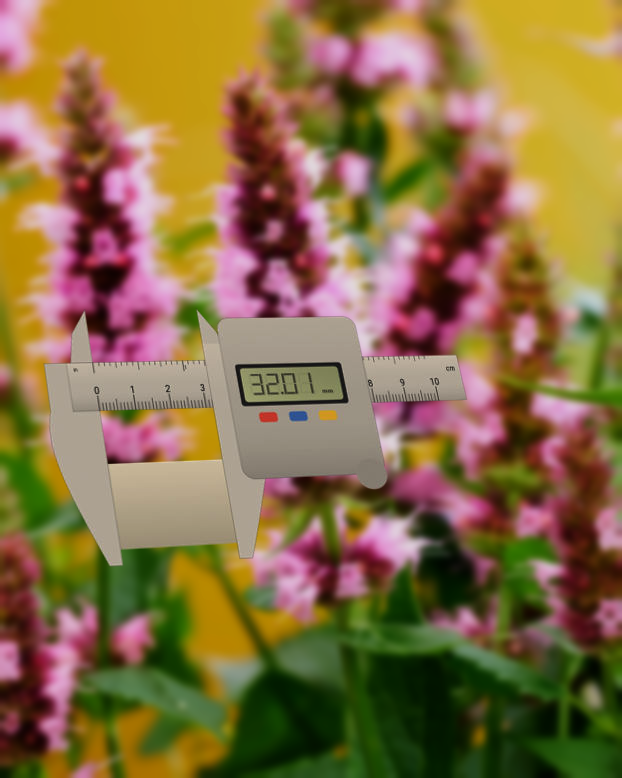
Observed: 32.01 mm
